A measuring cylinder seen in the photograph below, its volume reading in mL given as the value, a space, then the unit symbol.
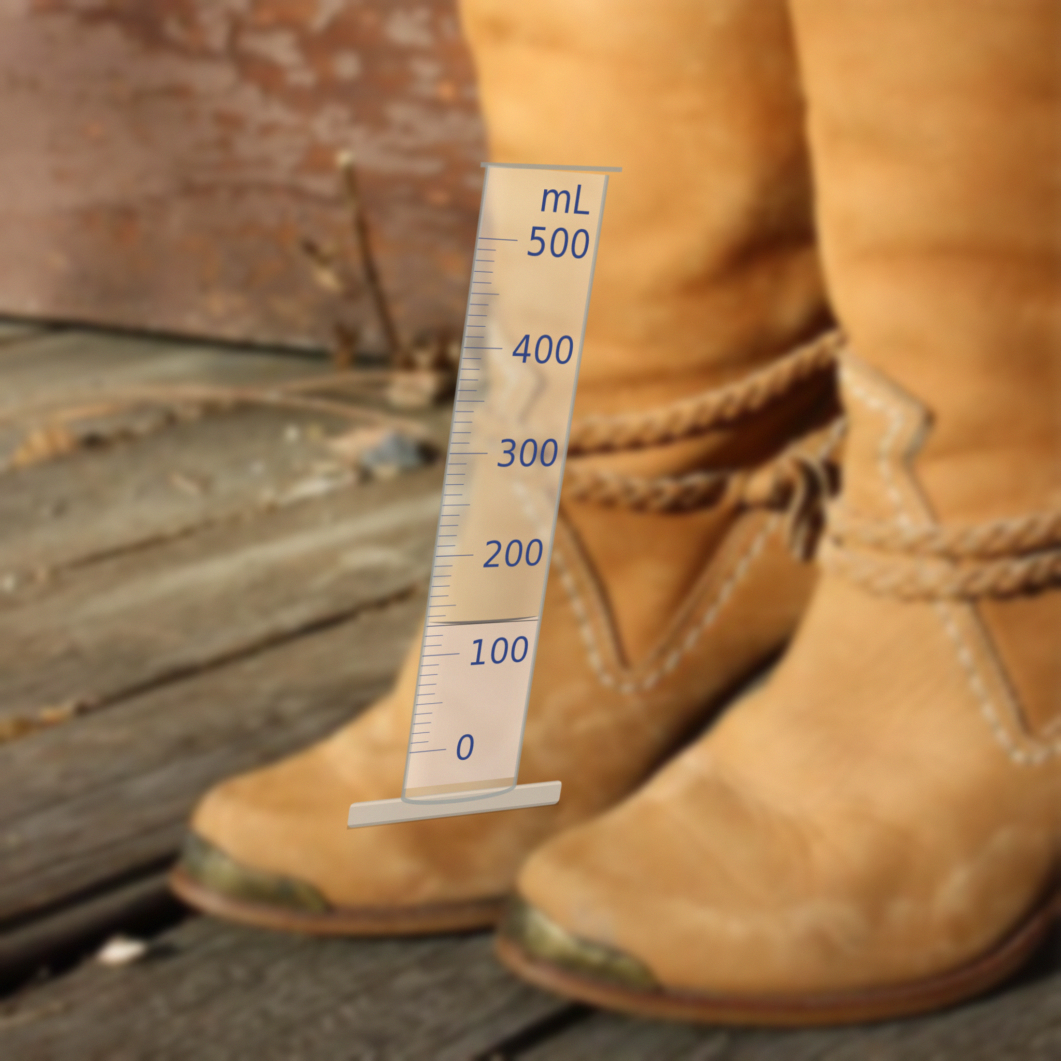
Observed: 130 mL
